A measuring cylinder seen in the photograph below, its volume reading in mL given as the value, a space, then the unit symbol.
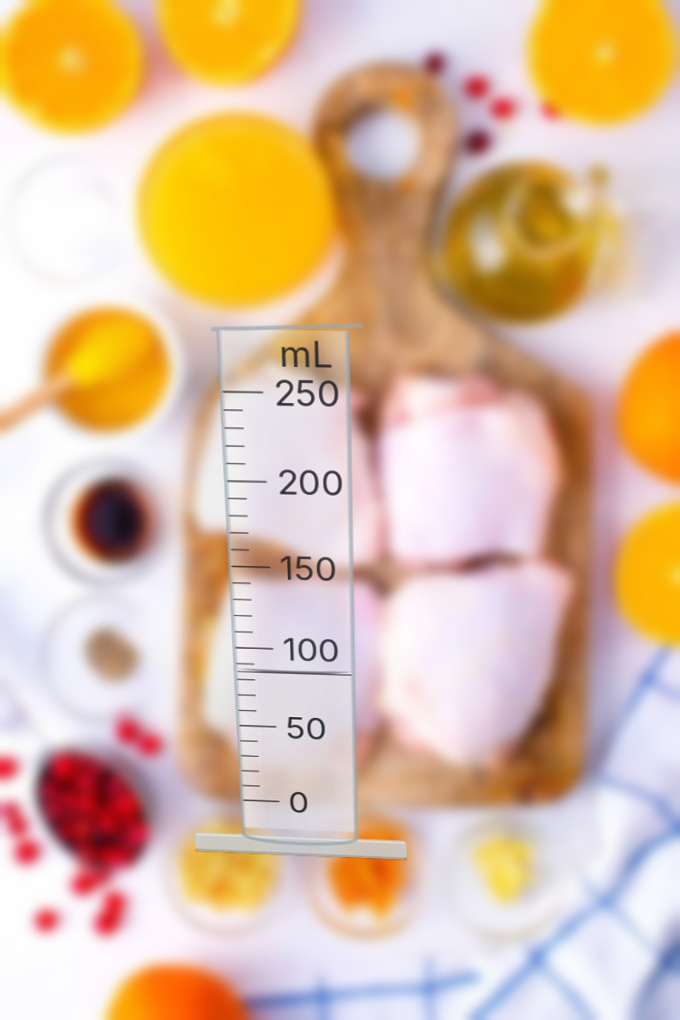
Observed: 85 mL
